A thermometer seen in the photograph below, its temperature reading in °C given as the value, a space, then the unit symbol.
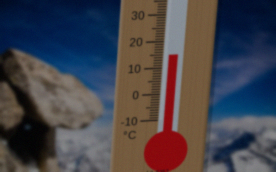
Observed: 15 °C
